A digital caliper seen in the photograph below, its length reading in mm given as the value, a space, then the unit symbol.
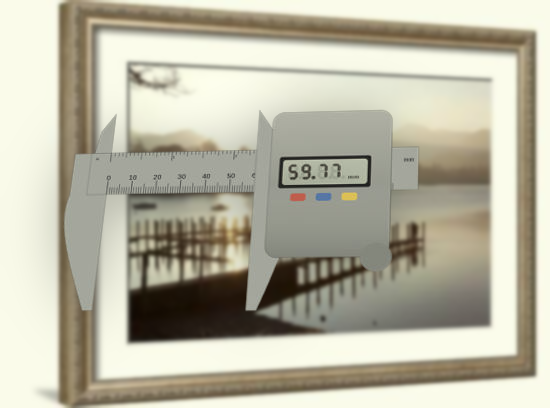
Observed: 59.77 mm
